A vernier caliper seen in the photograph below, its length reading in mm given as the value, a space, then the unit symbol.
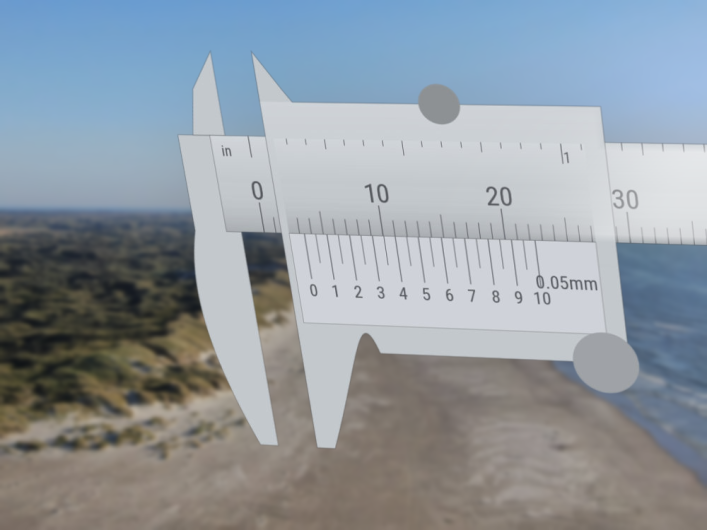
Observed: 3.4 mm
